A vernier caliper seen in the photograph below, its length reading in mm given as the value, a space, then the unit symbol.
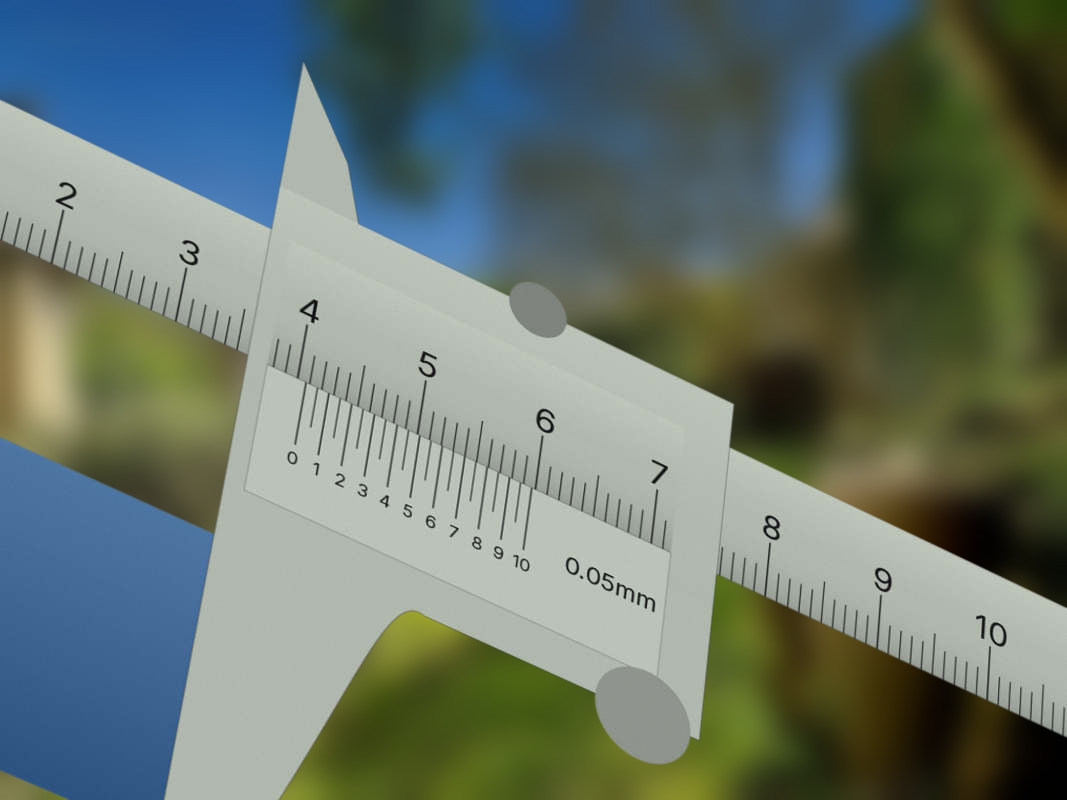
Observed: 40.7 mm
